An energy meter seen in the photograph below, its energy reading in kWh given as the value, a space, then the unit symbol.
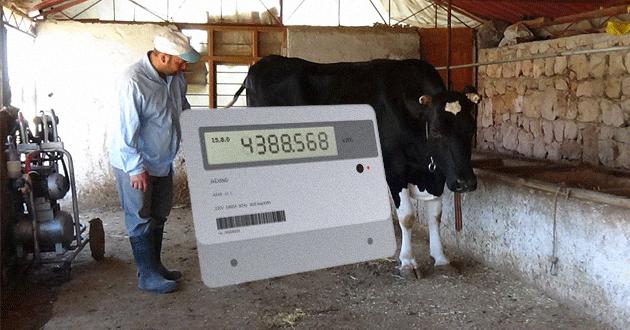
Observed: 4388.568 kWh
